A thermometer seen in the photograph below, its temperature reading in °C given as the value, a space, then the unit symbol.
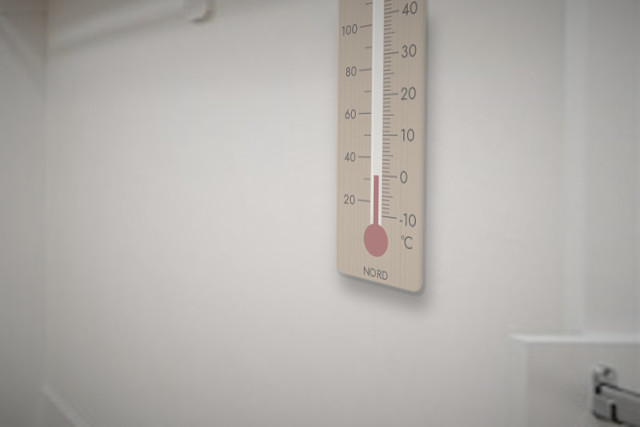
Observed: 0 °C
